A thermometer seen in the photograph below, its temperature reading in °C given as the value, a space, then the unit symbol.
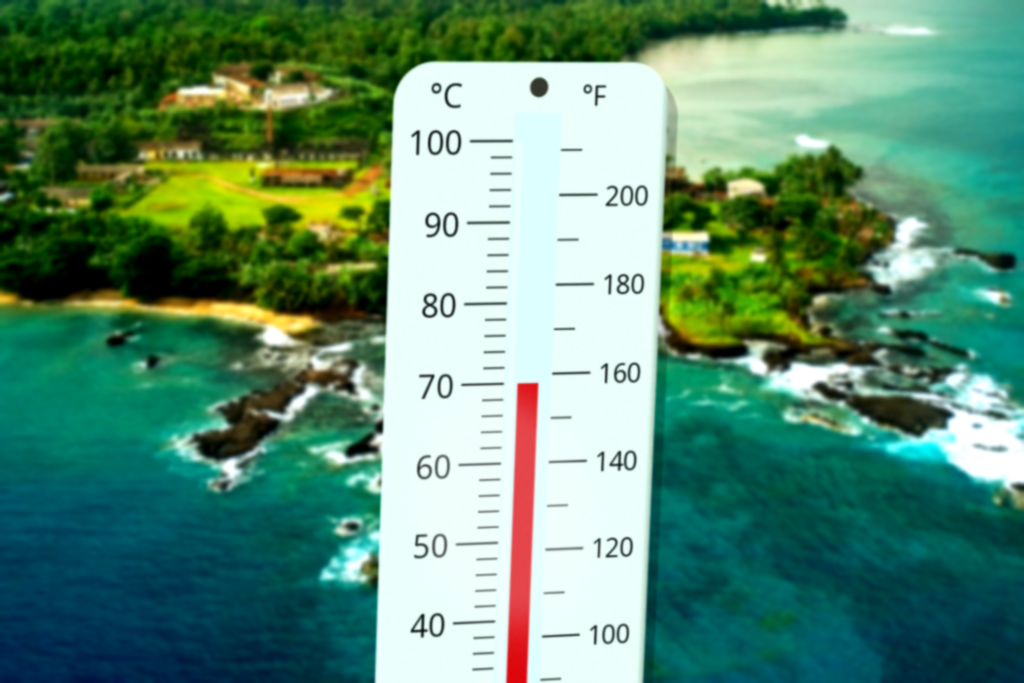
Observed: 70 °C
